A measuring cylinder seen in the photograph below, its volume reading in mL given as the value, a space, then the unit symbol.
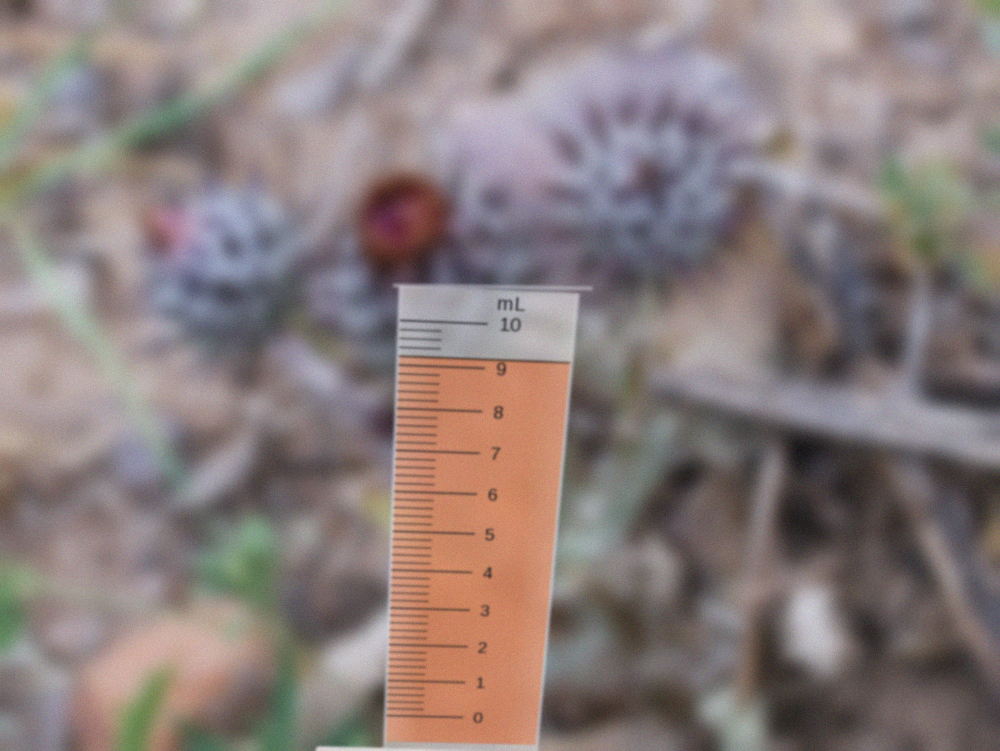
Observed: 9.2 mL
